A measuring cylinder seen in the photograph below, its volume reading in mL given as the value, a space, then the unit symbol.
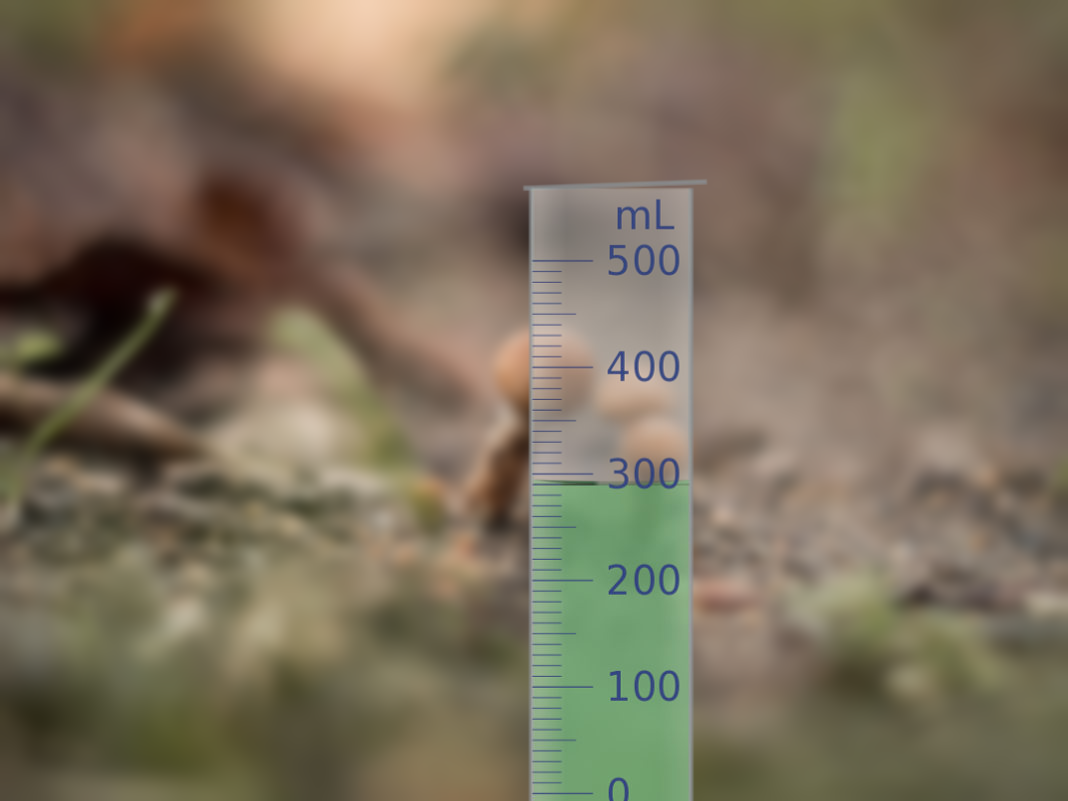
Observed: 290 mL
